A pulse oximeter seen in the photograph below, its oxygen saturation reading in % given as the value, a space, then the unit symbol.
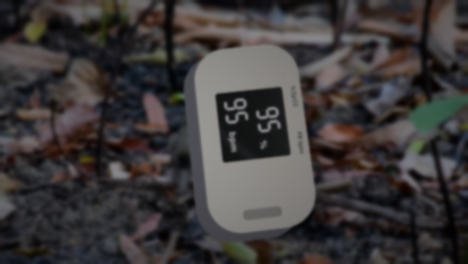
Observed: 95 %
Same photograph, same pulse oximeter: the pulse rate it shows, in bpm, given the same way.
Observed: 95 bpm
